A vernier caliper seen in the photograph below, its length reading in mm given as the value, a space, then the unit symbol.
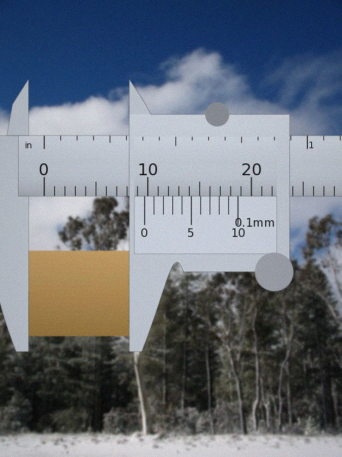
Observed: 9.7 mm
